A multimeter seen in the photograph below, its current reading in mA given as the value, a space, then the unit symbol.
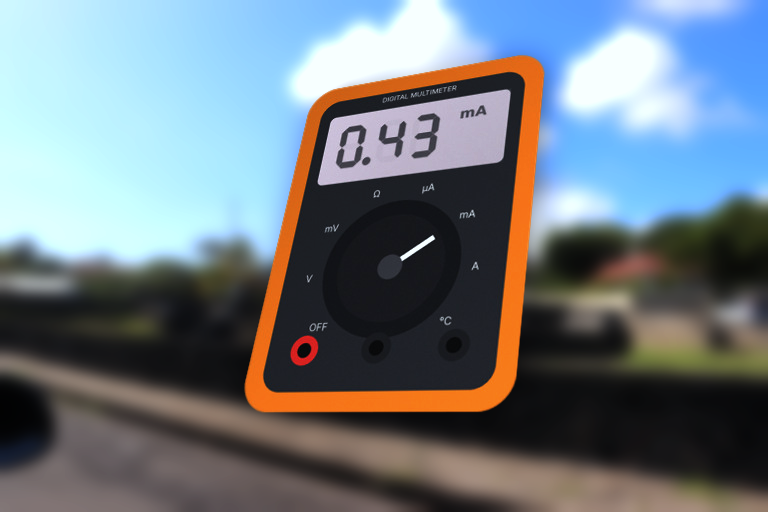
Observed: 0.43 mA
